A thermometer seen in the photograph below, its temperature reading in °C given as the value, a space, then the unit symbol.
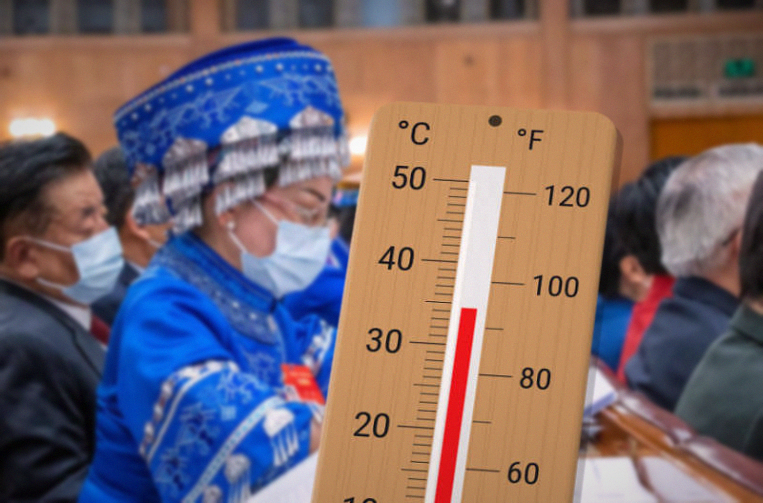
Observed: 34.5 °C
